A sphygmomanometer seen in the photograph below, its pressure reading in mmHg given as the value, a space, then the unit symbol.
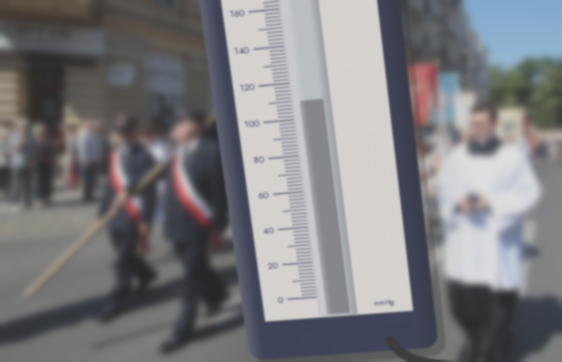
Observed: 110 mmHg
